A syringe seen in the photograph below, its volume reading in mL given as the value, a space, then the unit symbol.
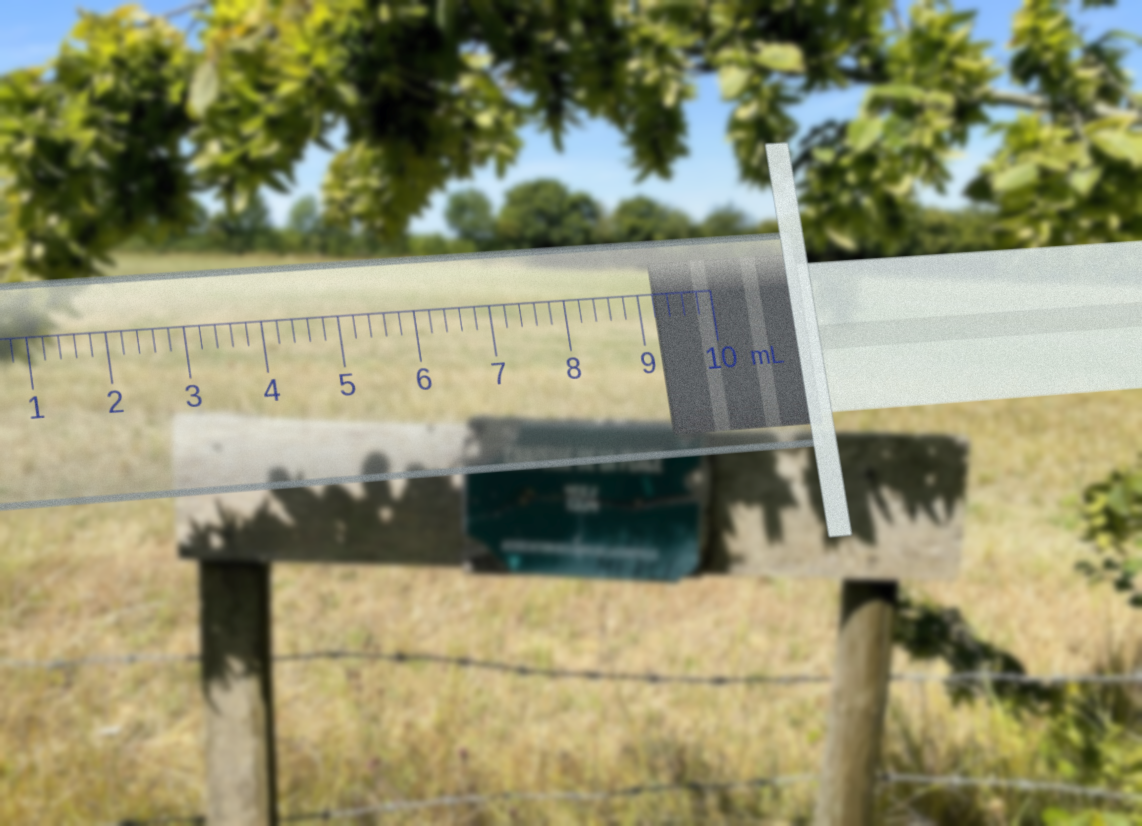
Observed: 9.2 mL
